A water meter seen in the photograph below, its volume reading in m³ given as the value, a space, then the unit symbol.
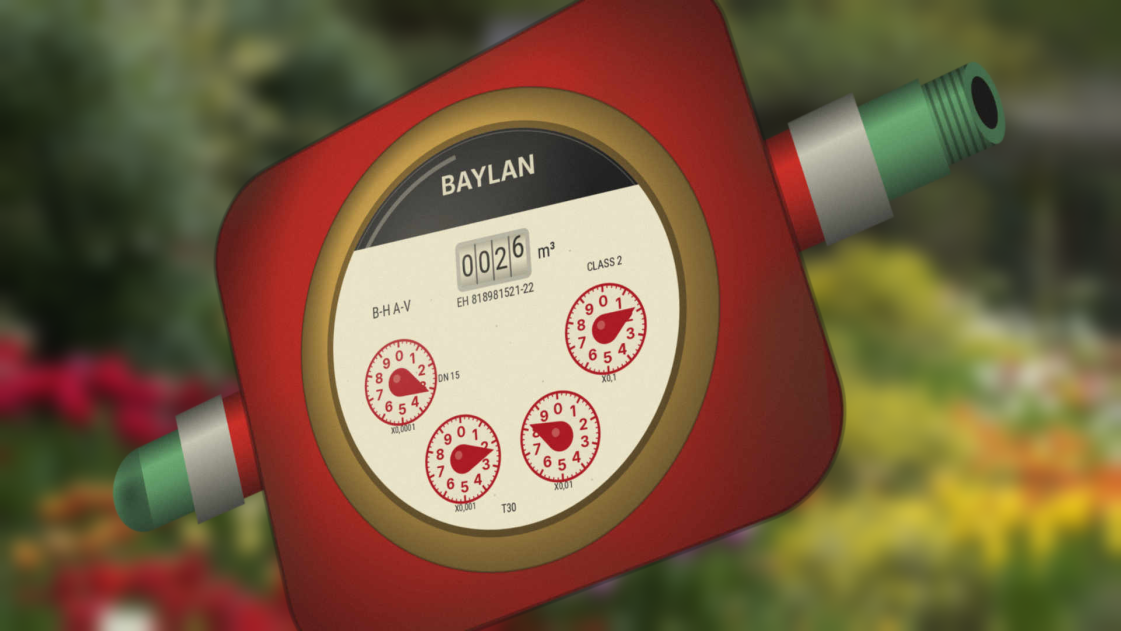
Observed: 26.1823 m³
